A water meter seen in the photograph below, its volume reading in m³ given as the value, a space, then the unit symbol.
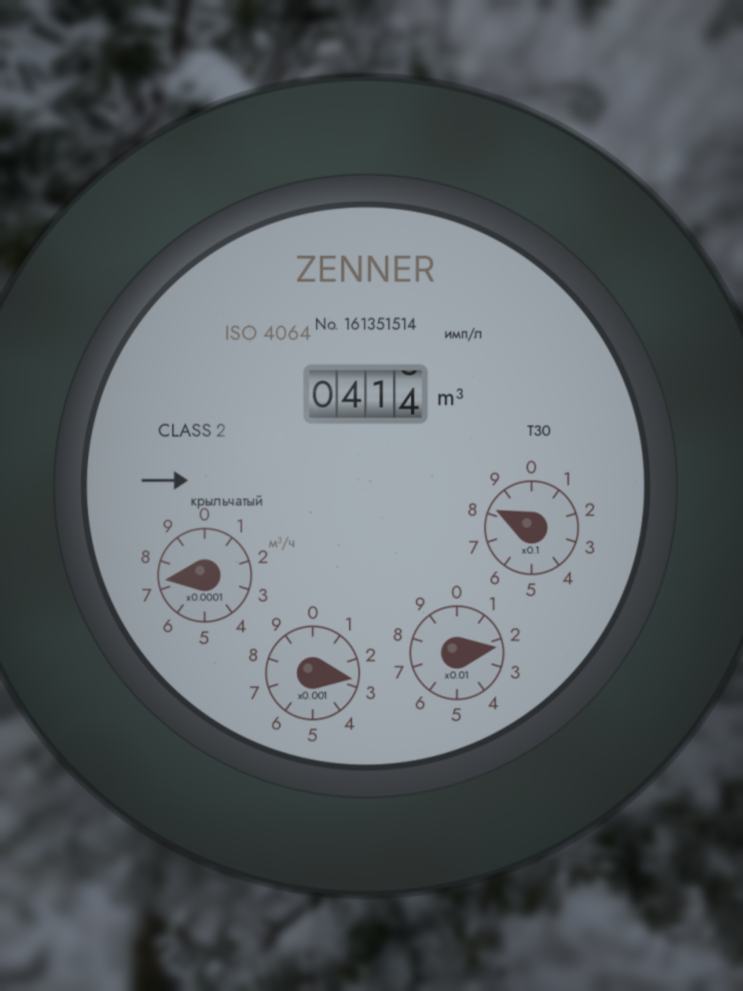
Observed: 413.8227 m³
